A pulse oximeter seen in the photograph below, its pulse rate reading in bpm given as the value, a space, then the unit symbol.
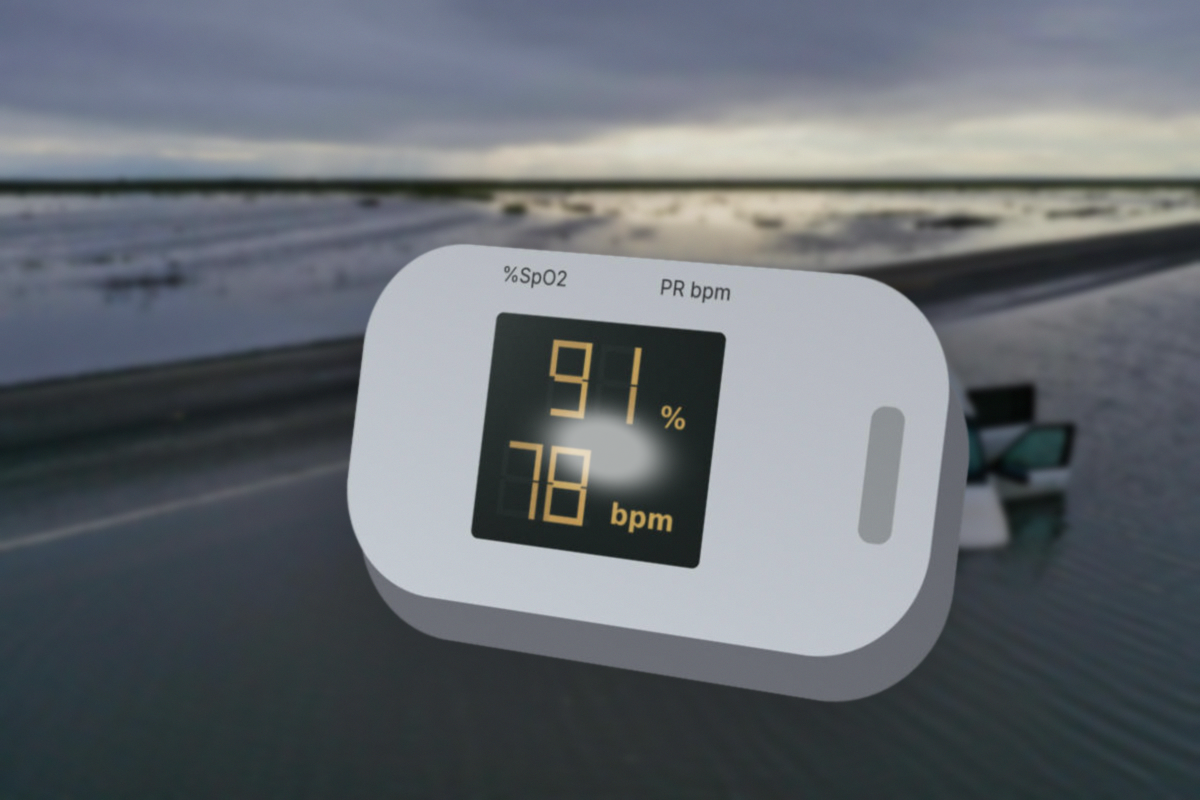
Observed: 78 bpm
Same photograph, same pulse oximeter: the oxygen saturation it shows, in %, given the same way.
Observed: 91 %
